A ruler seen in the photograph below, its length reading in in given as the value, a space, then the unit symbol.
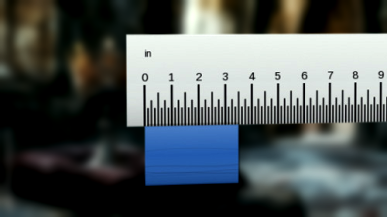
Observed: 3.5 in
